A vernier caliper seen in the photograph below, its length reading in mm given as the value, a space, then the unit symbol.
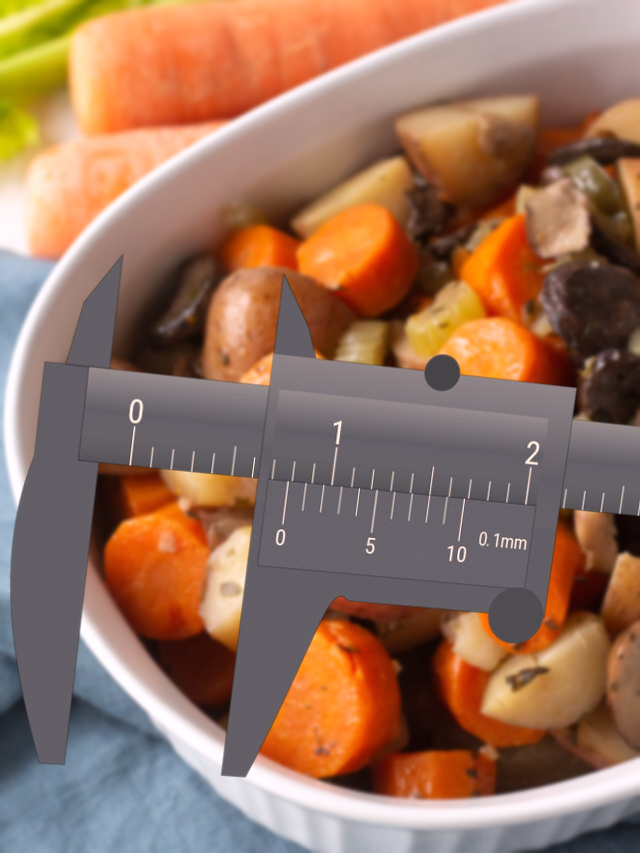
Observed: 7.8 mm
